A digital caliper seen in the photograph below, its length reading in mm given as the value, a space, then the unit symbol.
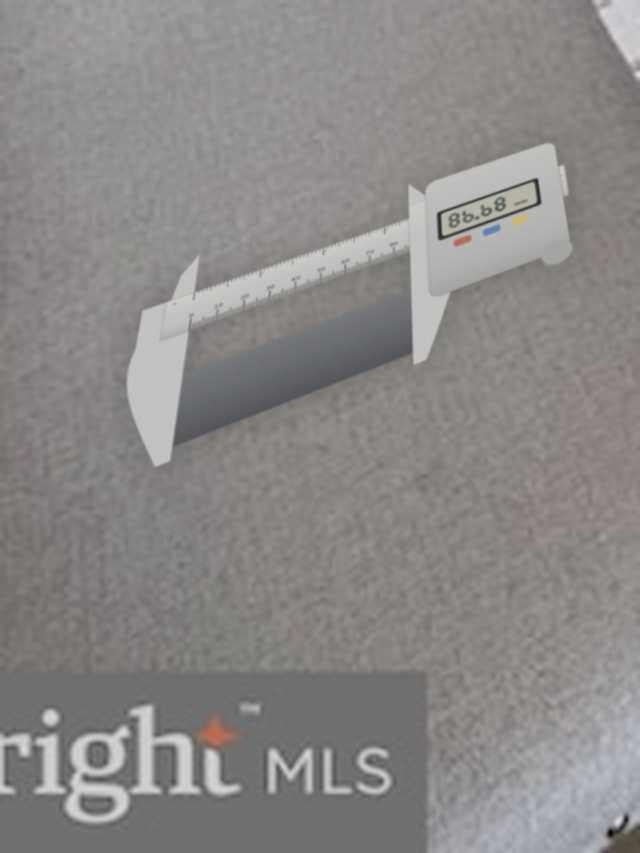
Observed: 86.68 mm
